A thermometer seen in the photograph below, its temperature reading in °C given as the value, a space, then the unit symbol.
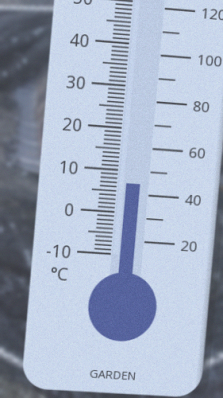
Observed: 7 °C
